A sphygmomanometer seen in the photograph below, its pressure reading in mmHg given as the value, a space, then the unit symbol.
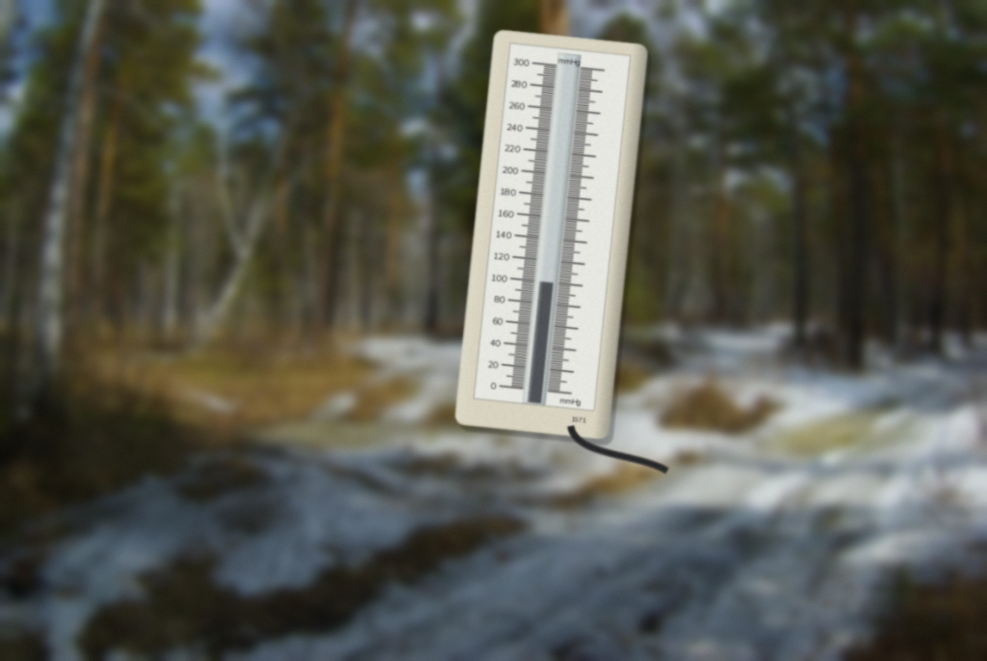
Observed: 100 mmHg
